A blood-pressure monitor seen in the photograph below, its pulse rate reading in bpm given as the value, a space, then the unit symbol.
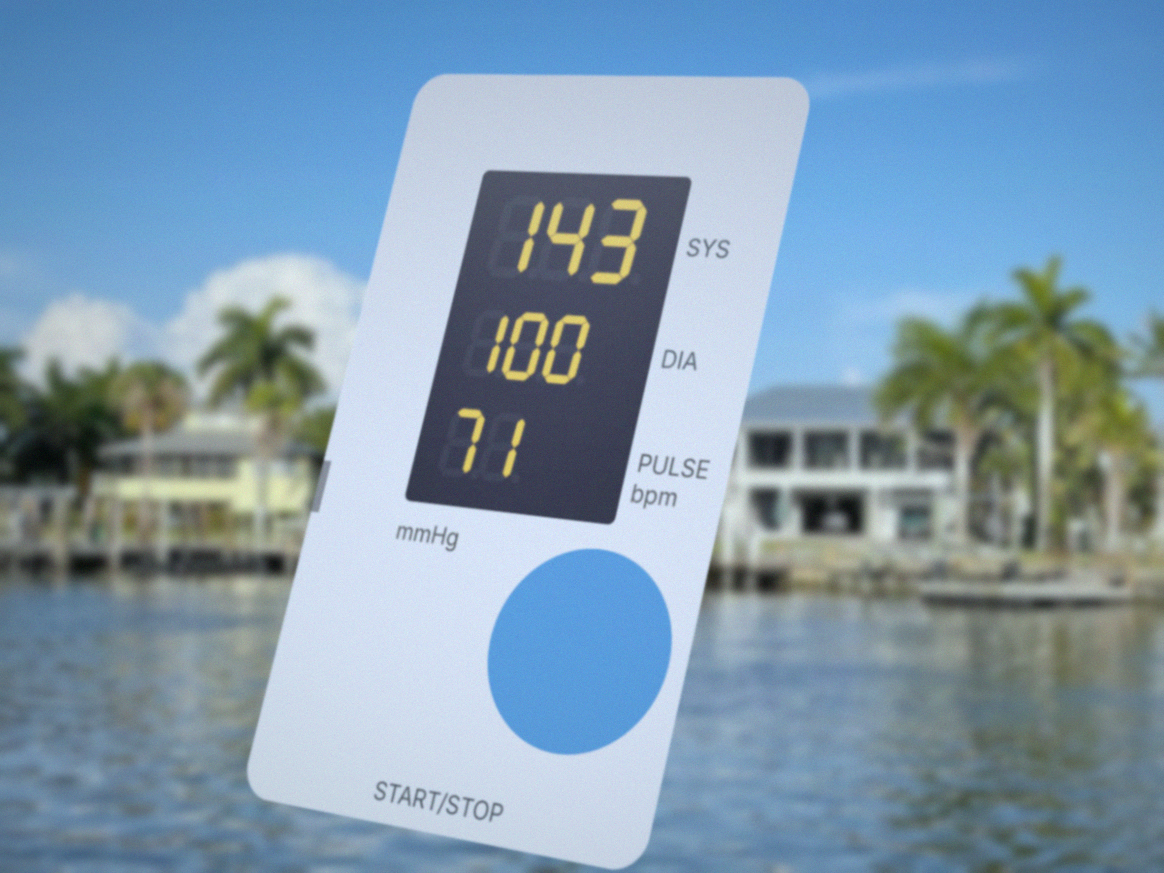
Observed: 71 bpm
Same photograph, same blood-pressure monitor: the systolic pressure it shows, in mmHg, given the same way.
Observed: 143 mmHg
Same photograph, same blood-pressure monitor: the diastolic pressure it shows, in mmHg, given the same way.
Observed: 100 mmHg
